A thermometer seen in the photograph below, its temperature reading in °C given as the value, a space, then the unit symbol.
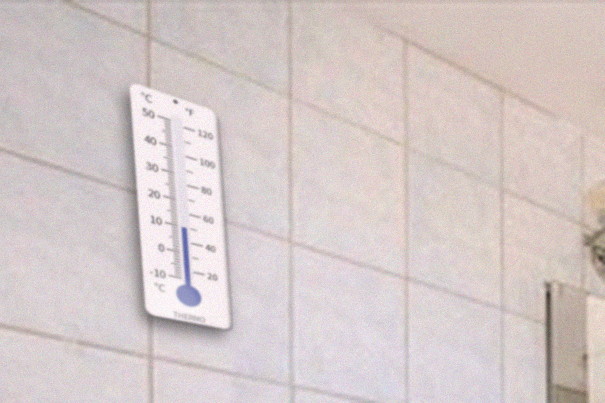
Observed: 10 °C
